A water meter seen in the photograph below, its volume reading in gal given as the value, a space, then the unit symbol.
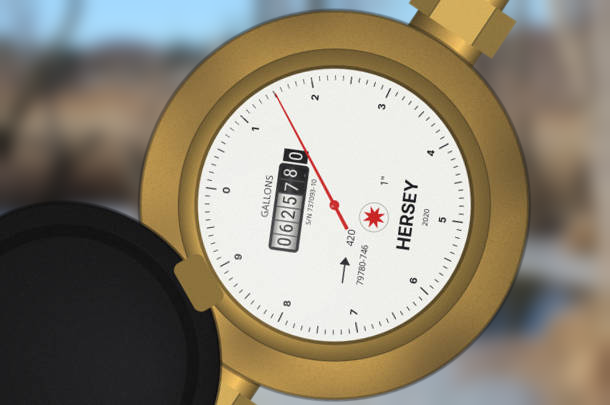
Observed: 625781.5 gal
